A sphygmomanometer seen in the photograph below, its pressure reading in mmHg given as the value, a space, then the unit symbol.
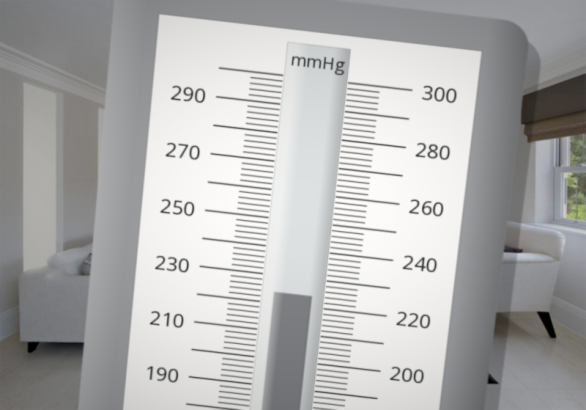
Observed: 224 mmHg
